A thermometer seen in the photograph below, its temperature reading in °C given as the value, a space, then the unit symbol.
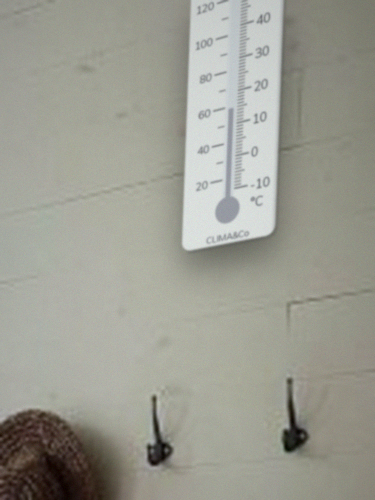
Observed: 15 °C
